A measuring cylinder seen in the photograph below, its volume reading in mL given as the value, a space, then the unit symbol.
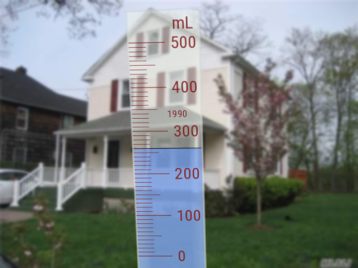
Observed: 260 mL
